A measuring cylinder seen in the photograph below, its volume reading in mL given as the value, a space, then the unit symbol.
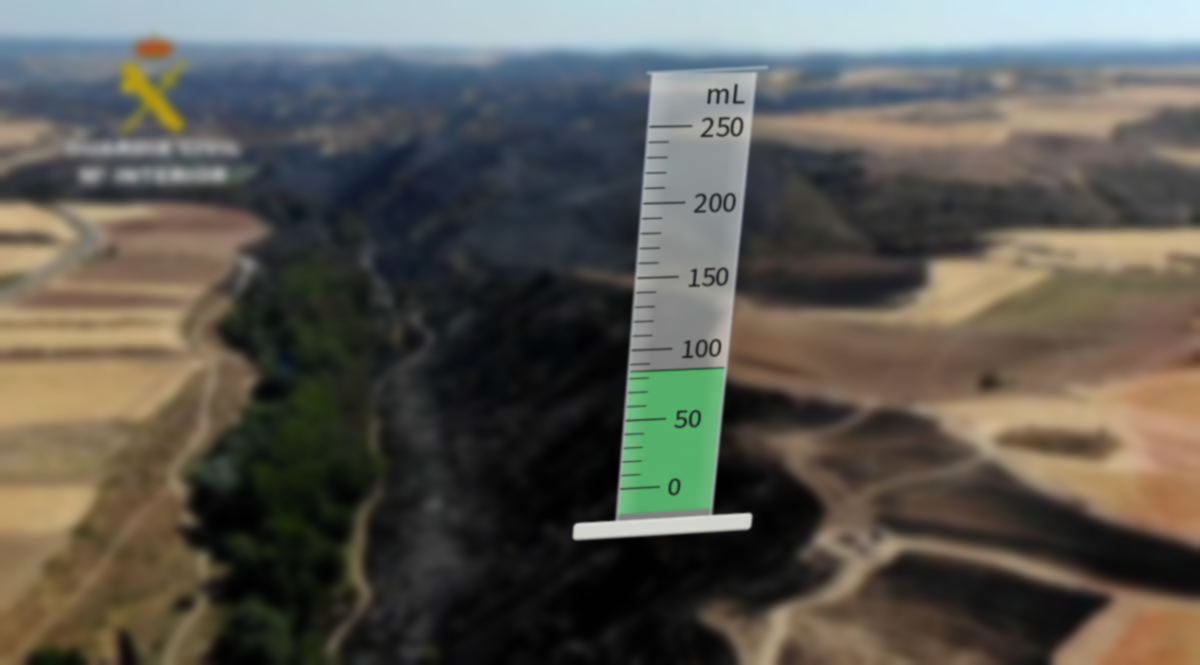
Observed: 85 mL
